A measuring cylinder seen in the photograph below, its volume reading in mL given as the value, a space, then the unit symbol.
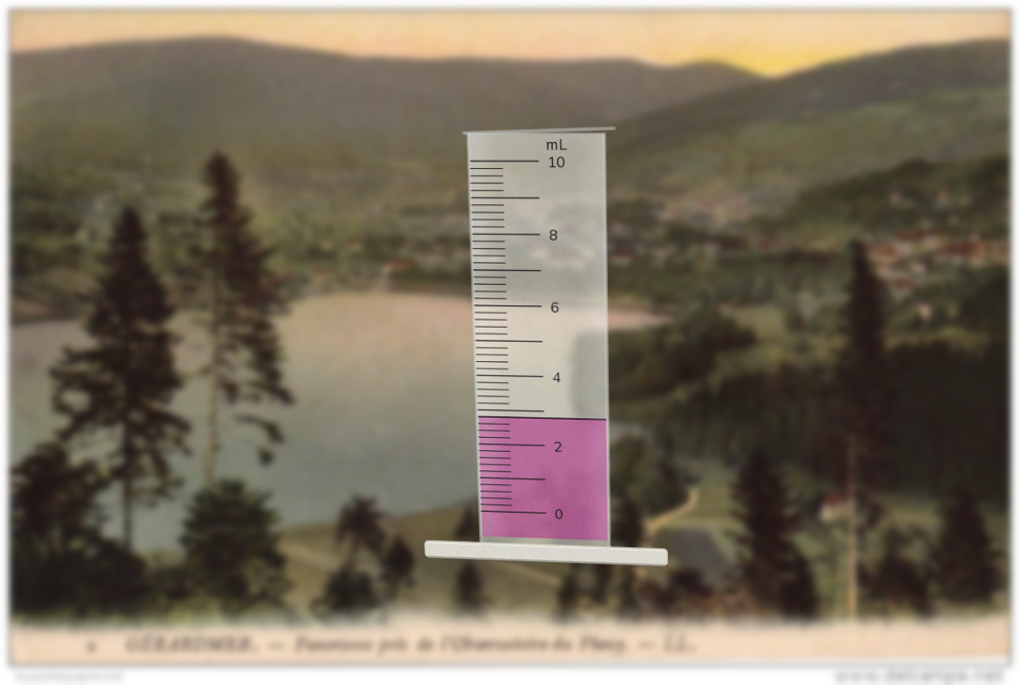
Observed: 2.8 mL
